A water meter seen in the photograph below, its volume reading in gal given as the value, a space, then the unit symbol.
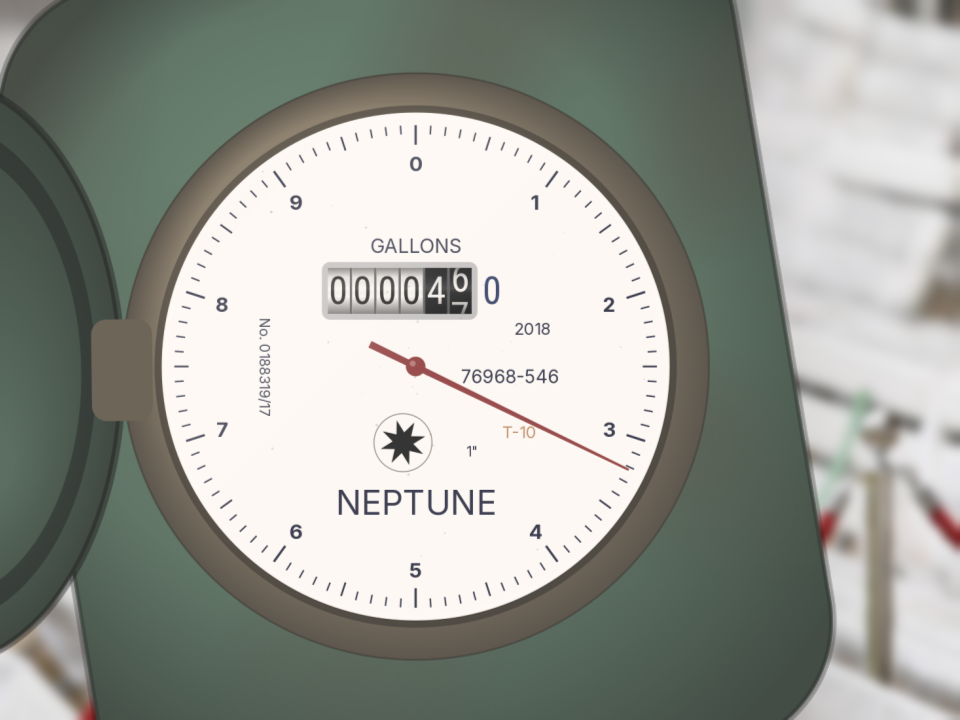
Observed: 463.2 gal
